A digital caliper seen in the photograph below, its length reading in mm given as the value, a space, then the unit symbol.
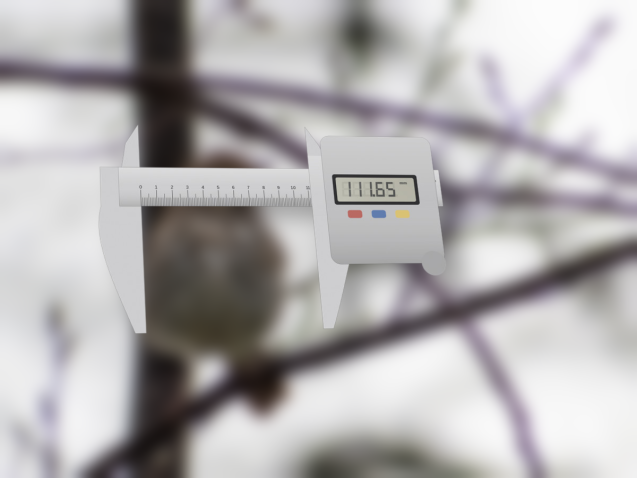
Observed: 111.65 mm
